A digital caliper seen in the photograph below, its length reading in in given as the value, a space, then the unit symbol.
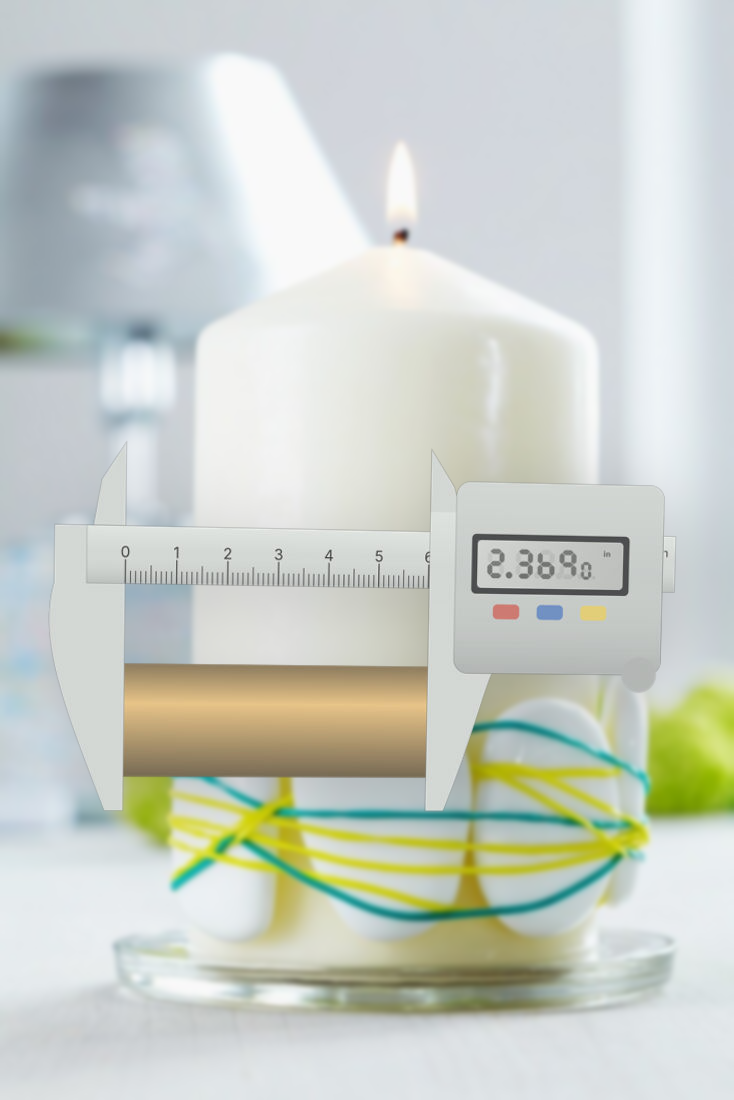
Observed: 2.3690 in
